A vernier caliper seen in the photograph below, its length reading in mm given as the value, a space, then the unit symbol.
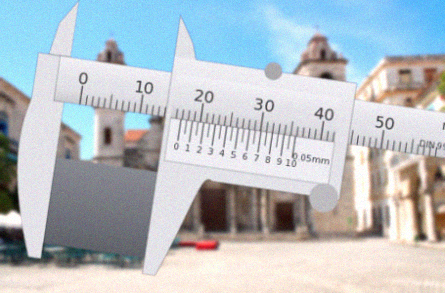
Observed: 16.8 mm
